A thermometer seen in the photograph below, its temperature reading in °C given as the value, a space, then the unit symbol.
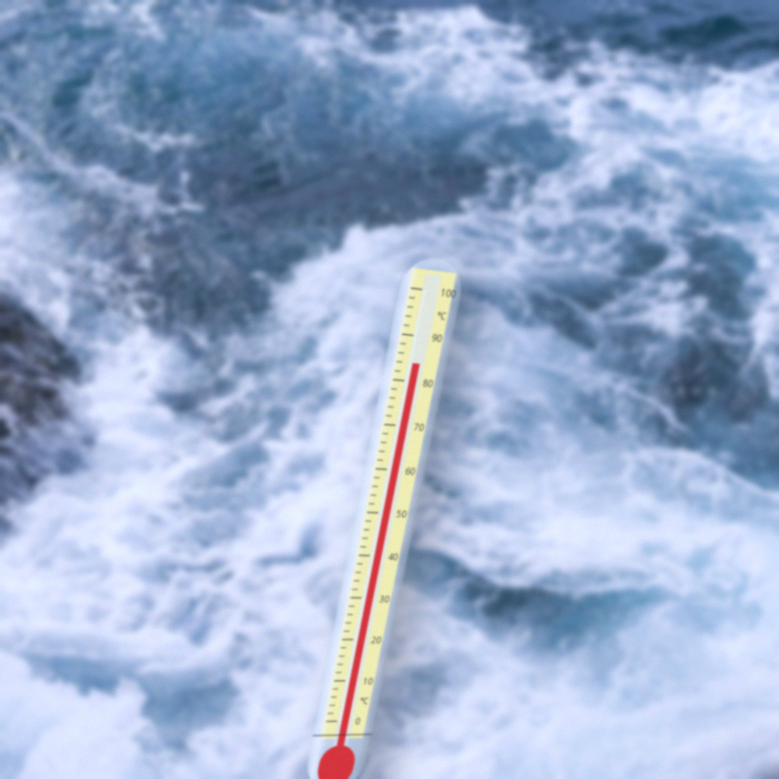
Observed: 84 °C
